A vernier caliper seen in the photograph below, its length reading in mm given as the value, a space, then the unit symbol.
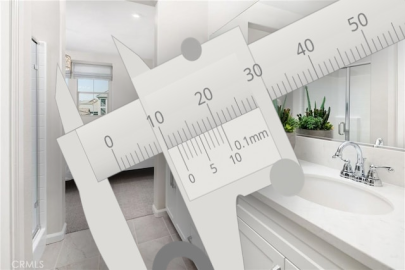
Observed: 11.8 mm
